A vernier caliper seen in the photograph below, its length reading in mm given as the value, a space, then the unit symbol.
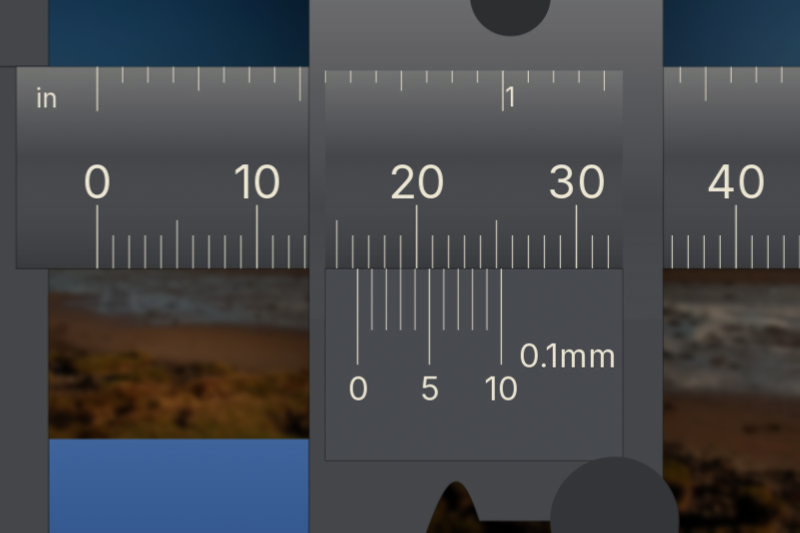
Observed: 16.3 mm
